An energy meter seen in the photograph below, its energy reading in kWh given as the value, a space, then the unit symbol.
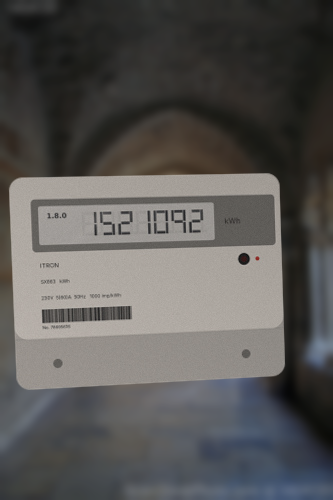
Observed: 1521092 kWh
